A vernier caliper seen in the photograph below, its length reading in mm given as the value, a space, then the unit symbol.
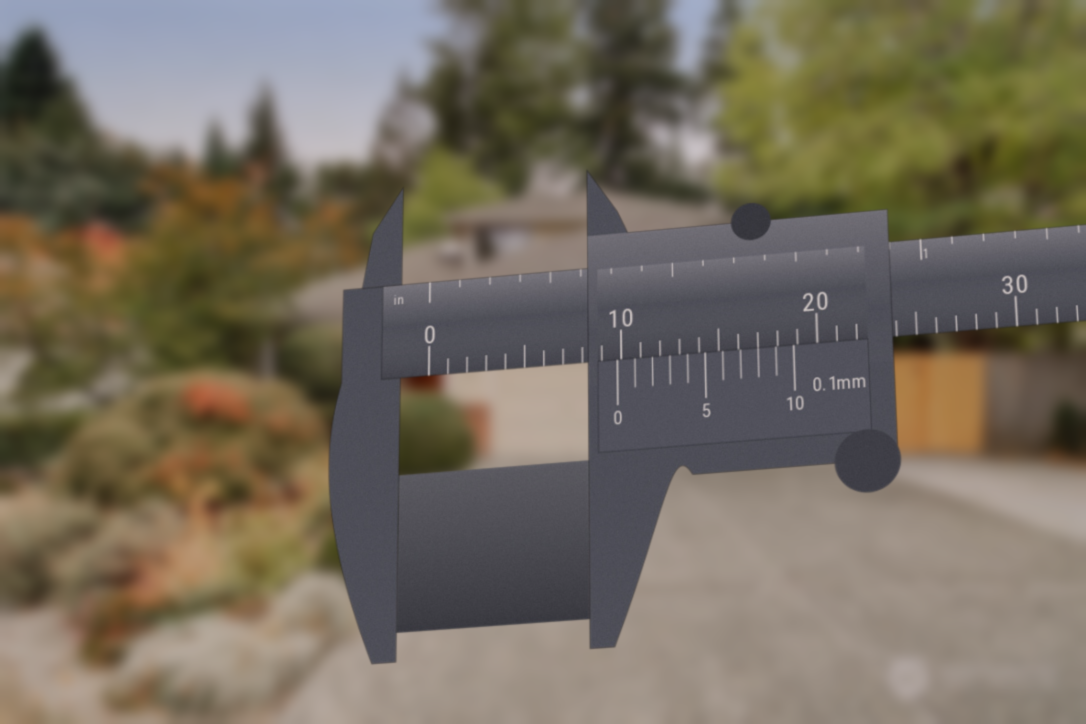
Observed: 9.8 mm
